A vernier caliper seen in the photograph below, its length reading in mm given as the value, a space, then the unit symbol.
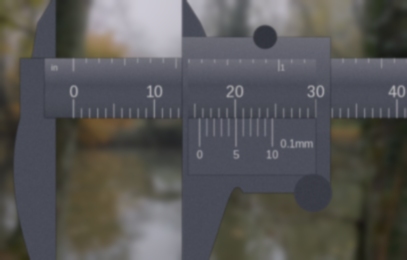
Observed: 15.6 mm
